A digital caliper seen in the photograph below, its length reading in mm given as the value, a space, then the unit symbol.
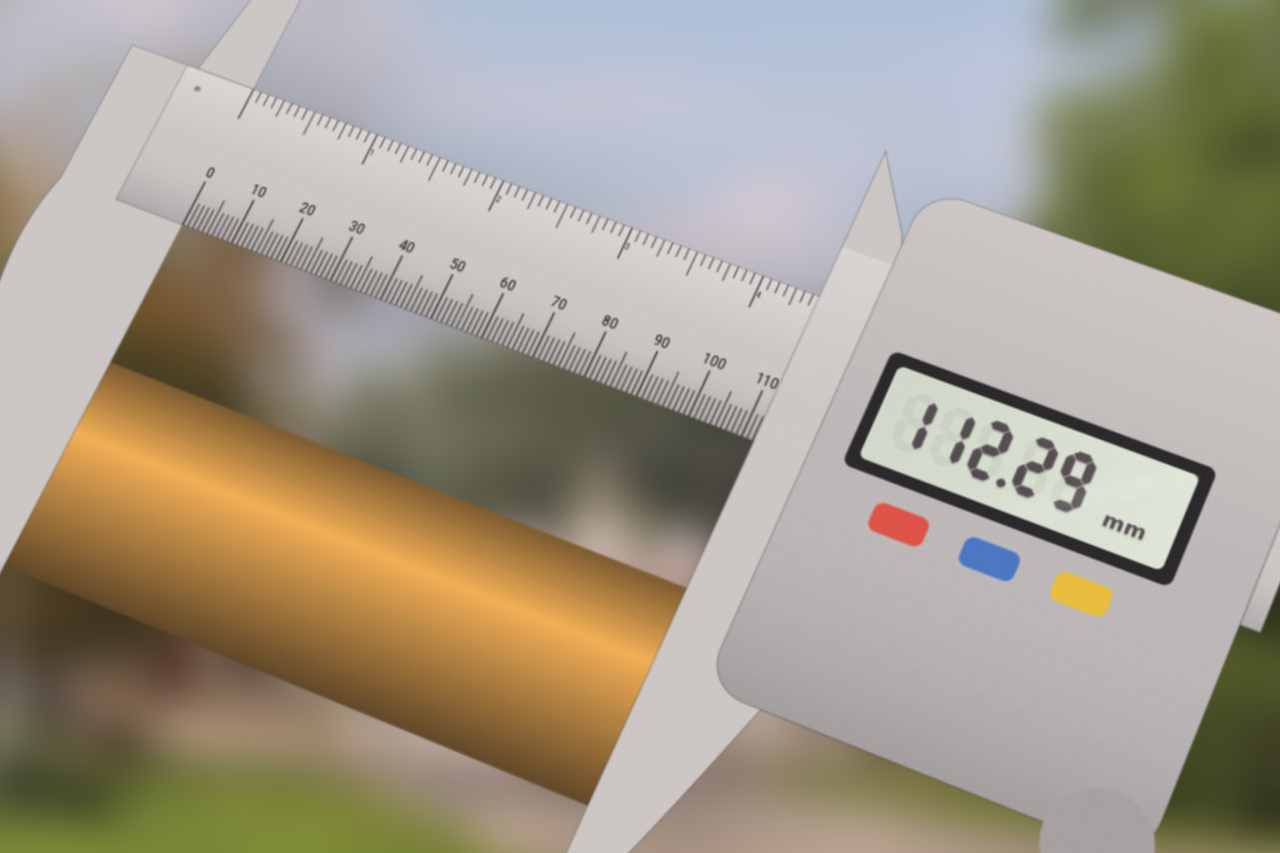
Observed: 112.29 mm
